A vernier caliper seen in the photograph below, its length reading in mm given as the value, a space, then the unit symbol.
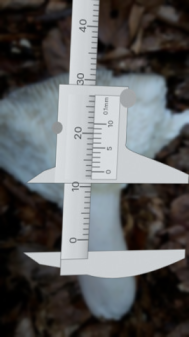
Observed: 12.8 mm
